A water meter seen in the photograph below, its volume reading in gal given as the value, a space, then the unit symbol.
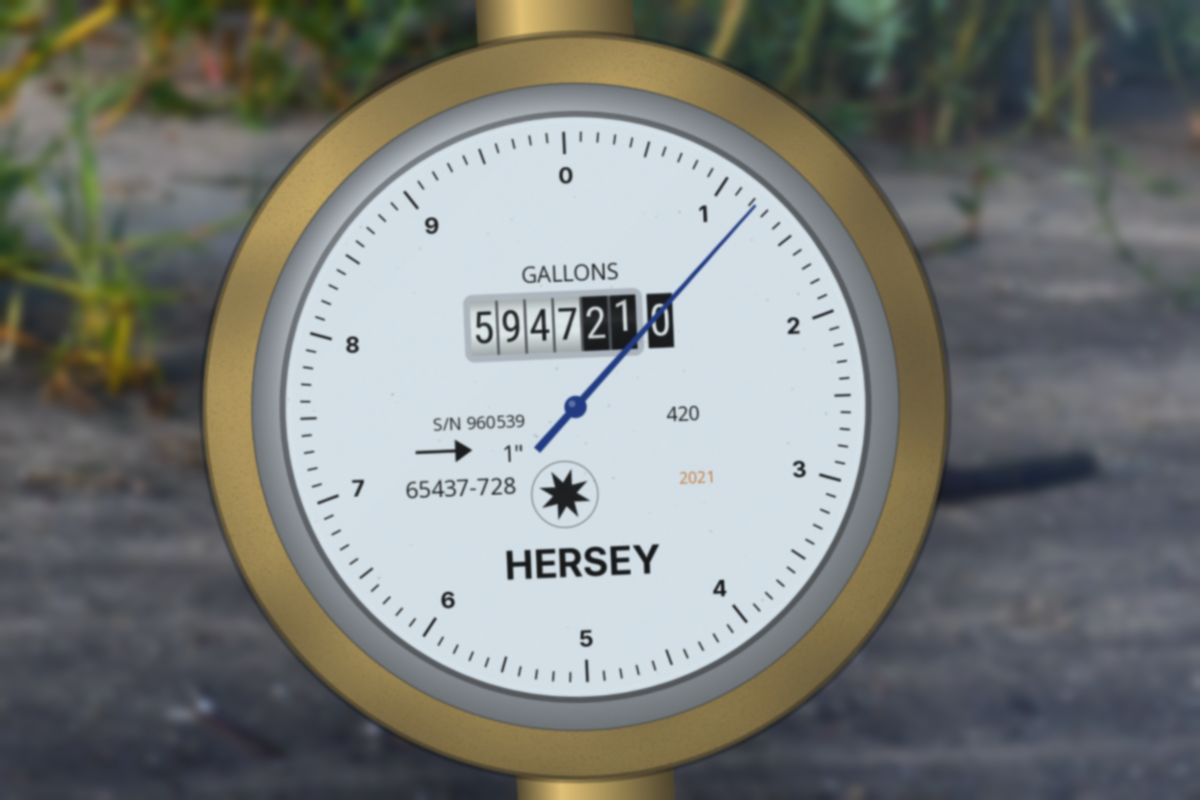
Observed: 5947211.2 gal
